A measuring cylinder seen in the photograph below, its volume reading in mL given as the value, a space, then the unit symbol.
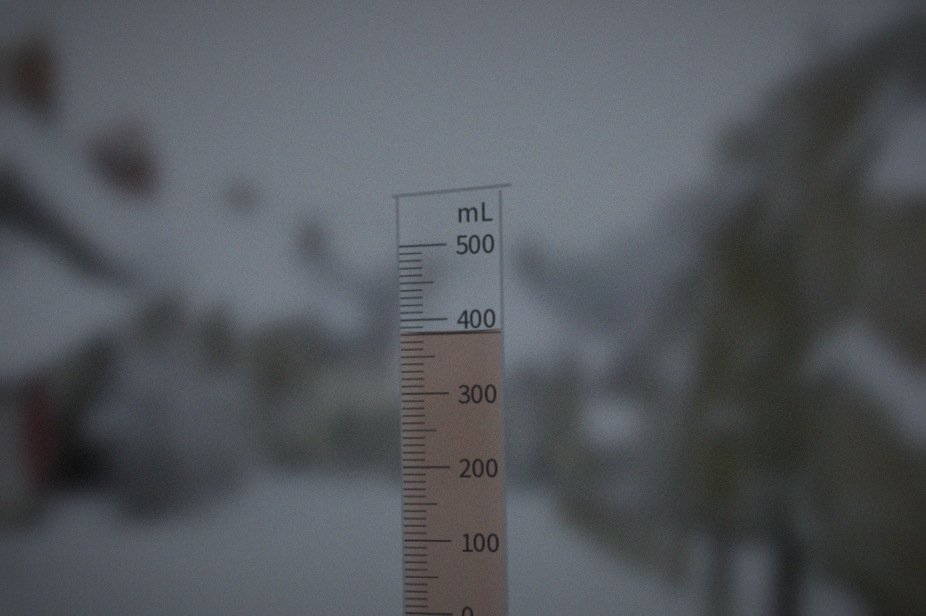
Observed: 380 mL
